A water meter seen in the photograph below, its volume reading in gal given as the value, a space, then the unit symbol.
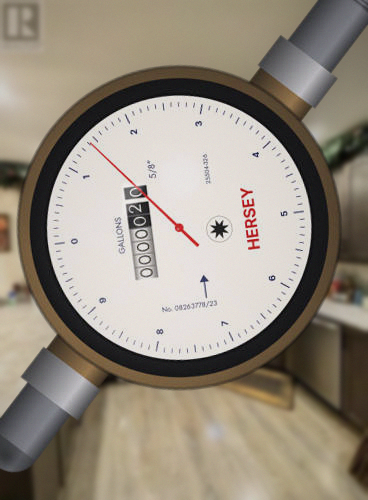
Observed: 21.4 gal
